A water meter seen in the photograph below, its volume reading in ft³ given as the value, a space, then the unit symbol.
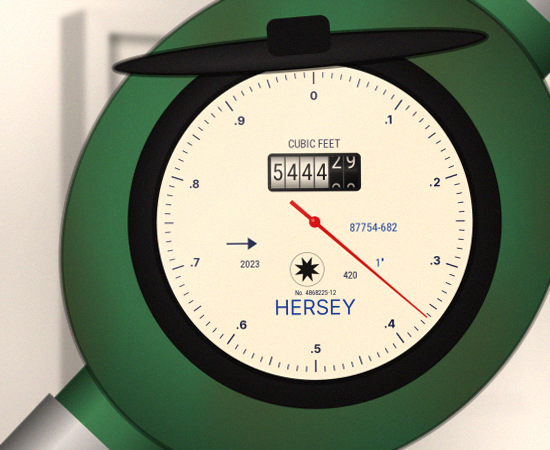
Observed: 544429.36 ft³
